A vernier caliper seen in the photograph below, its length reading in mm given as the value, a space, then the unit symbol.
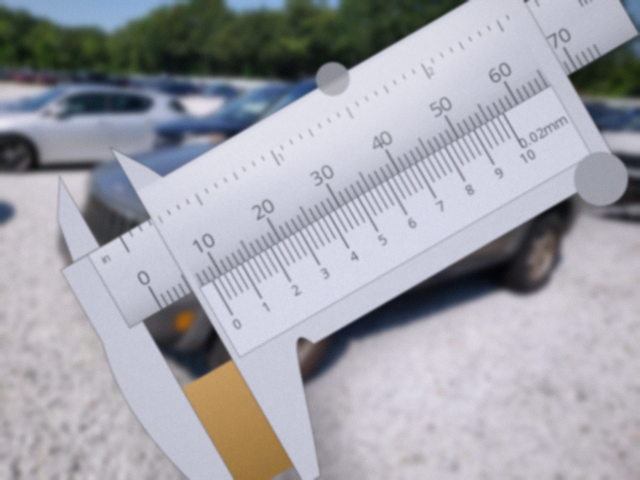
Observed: 8.5 mm
